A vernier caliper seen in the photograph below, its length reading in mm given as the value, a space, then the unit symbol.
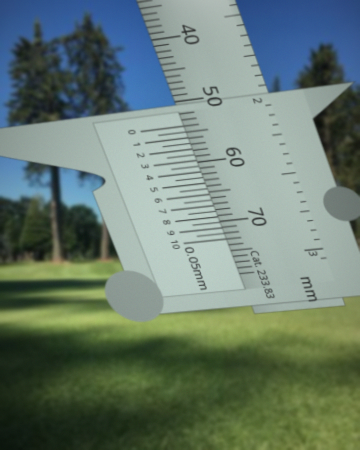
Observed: 54.0 mm
